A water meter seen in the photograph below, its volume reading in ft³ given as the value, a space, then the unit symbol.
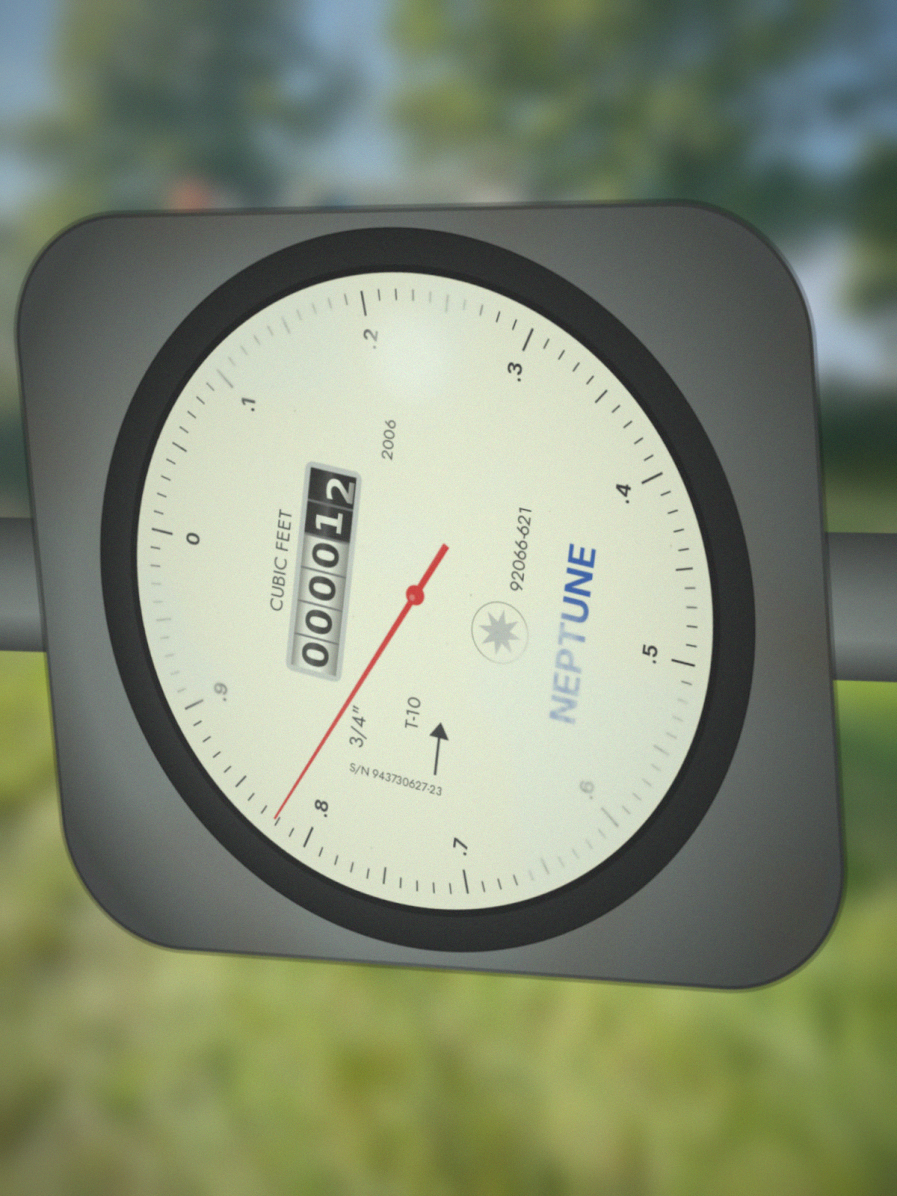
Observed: 11.82 ft³
